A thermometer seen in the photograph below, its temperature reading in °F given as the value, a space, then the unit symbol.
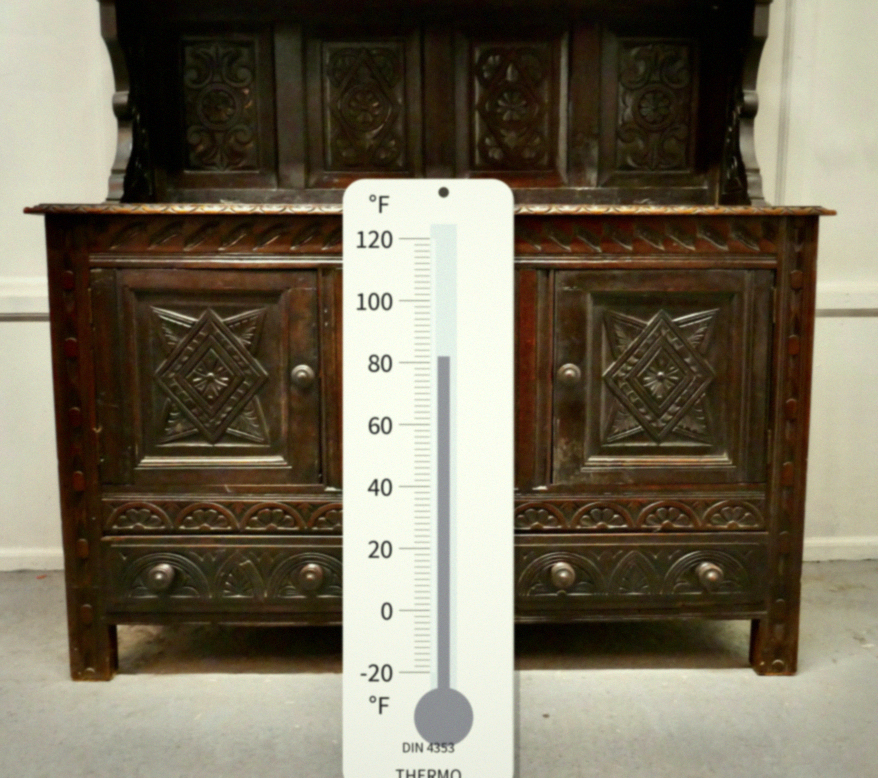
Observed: 82 °F
